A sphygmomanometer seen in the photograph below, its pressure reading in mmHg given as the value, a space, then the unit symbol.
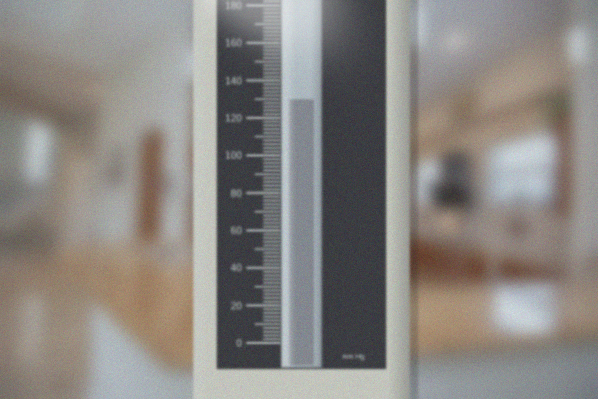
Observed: 130 mmHg
